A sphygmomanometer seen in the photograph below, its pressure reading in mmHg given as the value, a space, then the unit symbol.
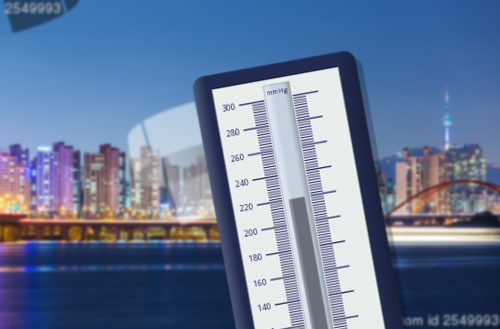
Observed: 220 mmHg
